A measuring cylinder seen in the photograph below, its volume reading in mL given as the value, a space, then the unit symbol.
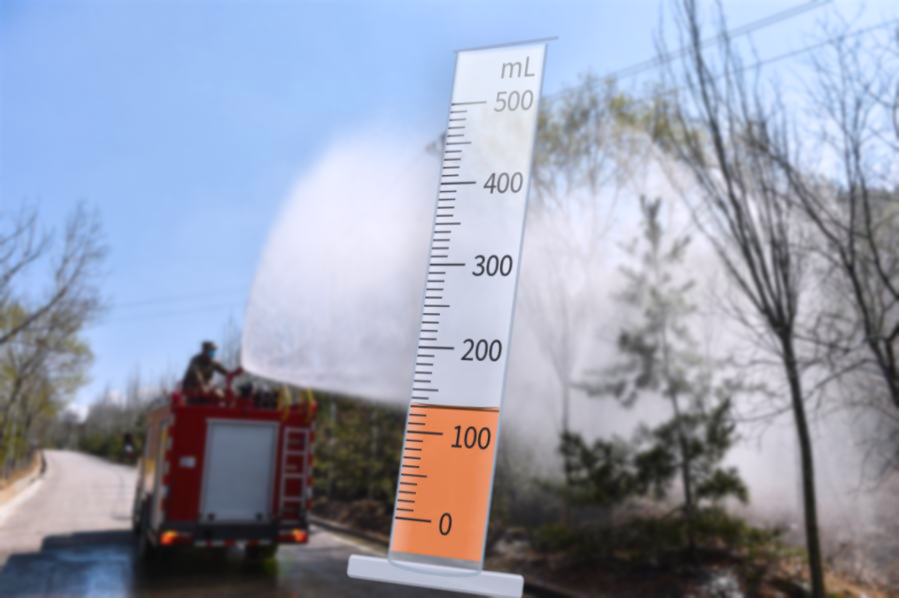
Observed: 130 mL
